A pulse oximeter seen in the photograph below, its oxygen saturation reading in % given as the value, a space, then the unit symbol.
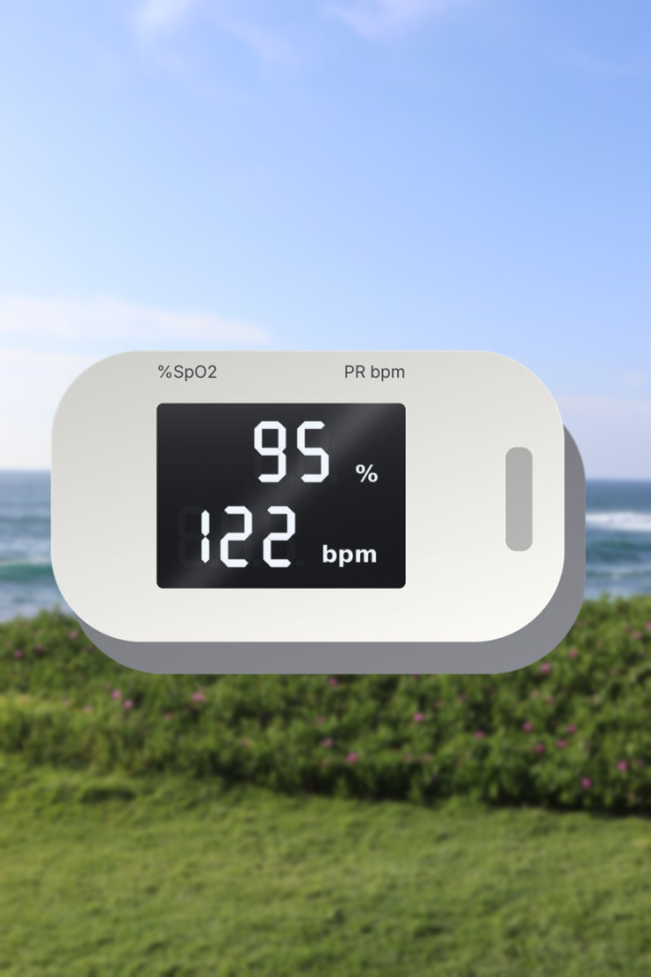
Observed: 95 %
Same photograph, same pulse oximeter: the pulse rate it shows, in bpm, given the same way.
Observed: 122 bpm
